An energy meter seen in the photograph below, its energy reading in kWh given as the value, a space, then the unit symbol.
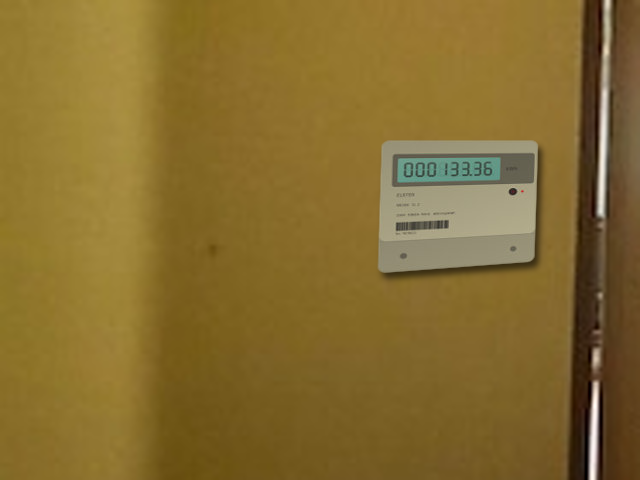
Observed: 133.36 kWh
